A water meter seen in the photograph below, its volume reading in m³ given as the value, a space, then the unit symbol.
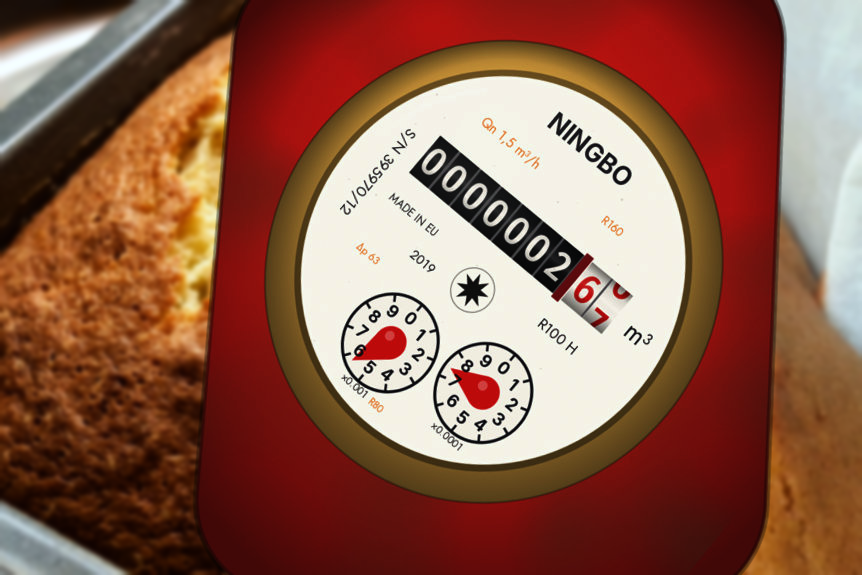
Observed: 2.6657 m³
